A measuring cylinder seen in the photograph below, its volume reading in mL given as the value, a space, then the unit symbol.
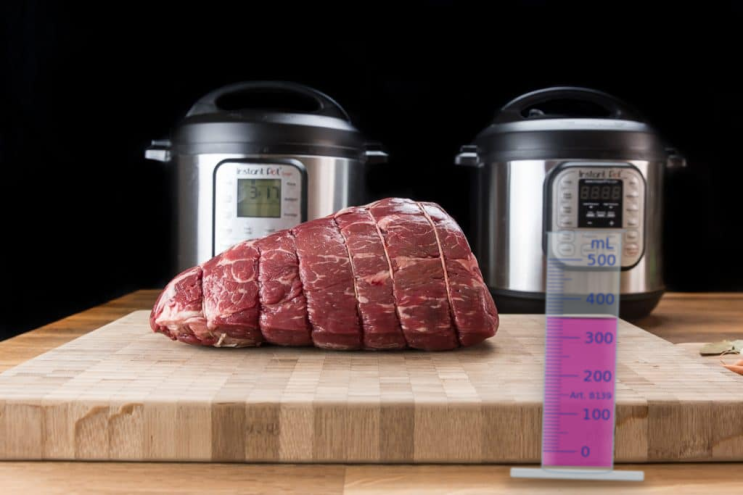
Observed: 350 mL
